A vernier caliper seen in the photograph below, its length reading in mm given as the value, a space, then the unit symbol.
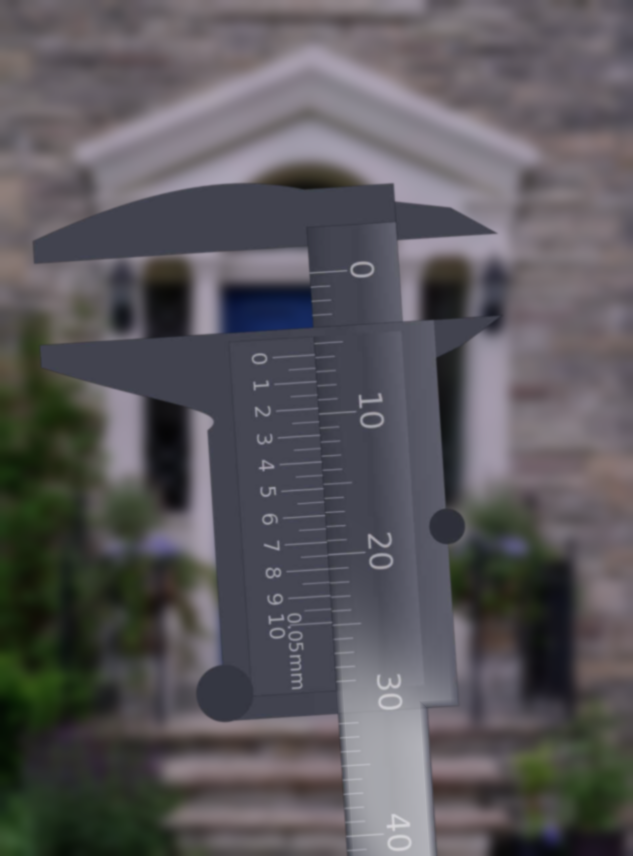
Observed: 5.8 mm
